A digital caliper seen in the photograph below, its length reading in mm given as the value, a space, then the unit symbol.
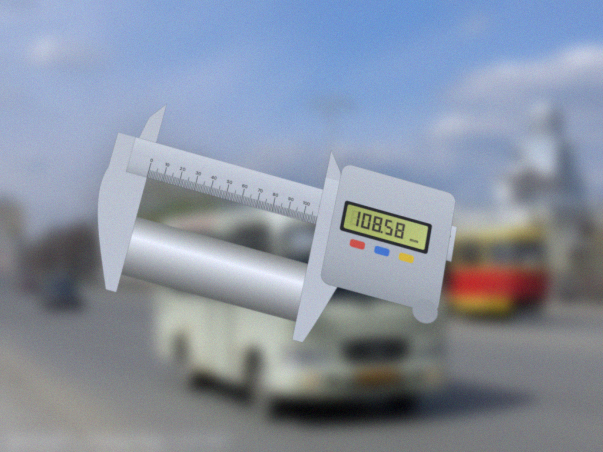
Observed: 108.58 mm
